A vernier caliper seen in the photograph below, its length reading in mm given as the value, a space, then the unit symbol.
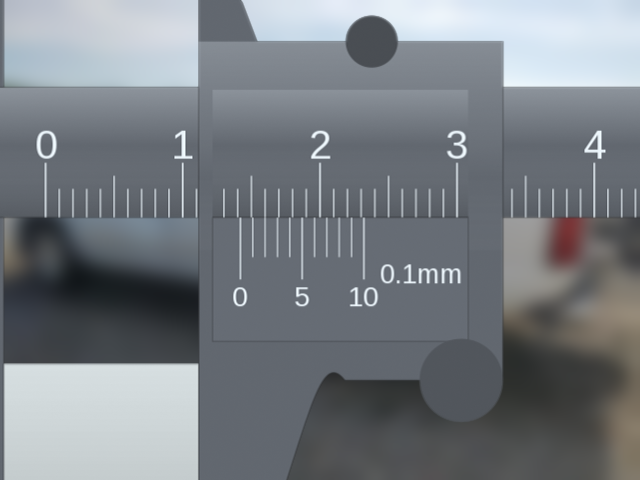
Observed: 14.2 mm
